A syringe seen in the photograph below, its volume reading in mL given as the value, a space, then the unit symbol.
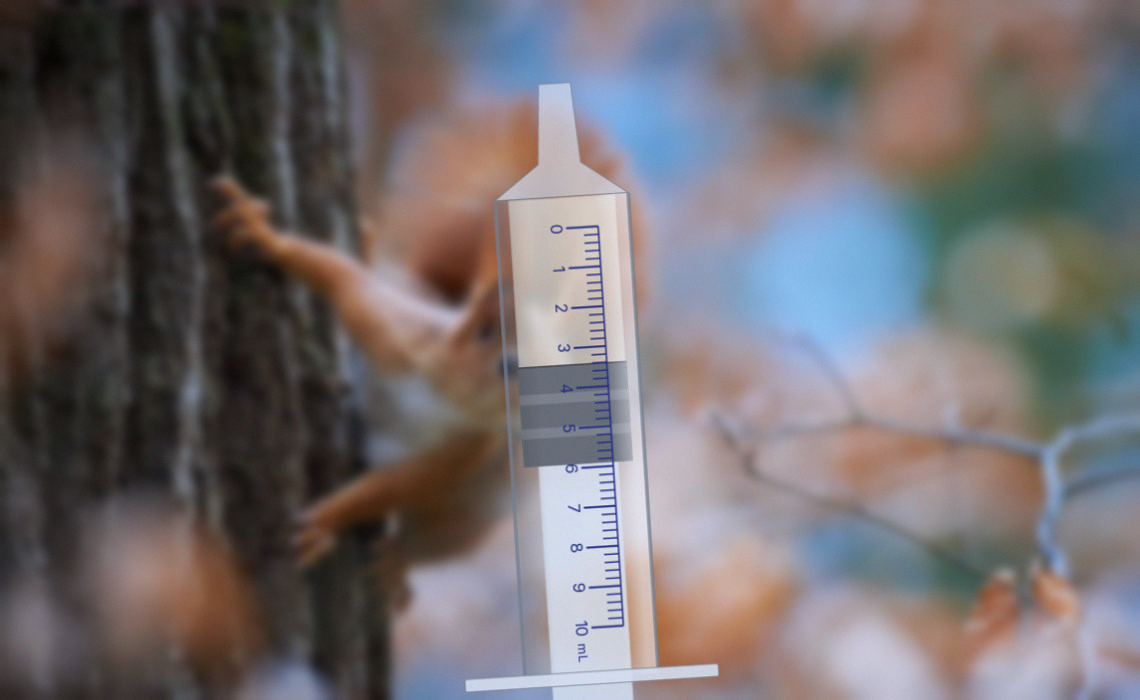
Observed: 3.4 mL
